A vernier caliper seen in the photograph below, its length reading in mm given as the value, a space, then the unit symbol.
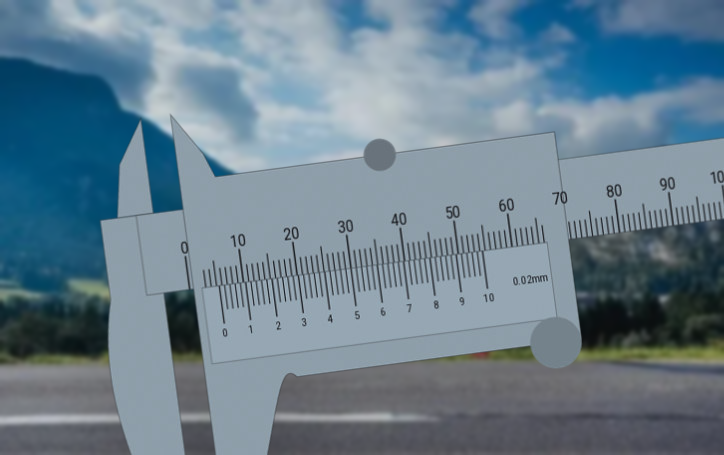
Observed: 5.5 mm
